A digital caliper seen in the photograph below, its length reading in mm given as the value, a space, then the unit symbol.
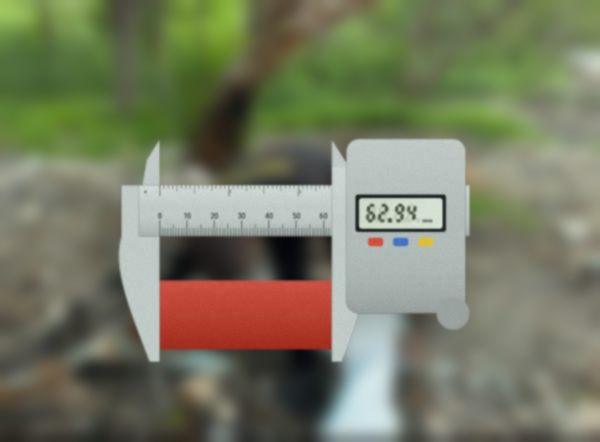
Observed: 62.94 mm
